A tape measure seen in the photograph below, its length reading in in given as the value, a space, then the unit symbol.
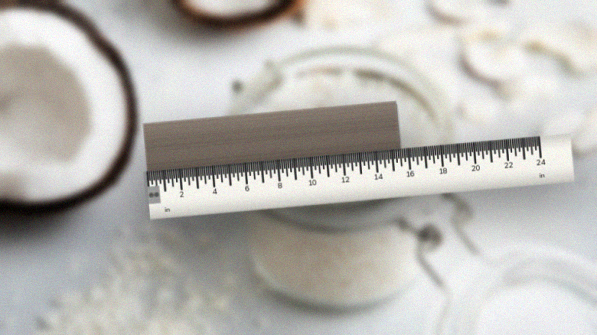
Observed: 15.5 in
